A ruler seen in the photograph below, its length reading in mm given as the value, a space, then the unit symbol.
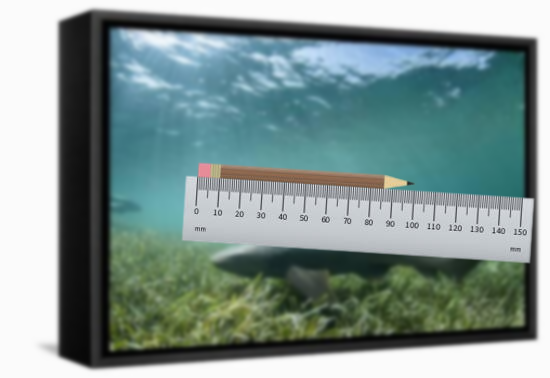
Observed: 100 mm
